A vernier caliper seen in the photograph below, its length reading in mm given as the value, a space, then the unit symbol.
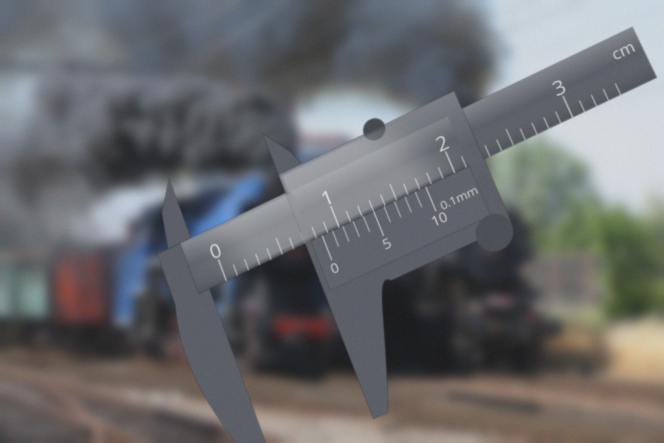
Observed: 8.5 mm
